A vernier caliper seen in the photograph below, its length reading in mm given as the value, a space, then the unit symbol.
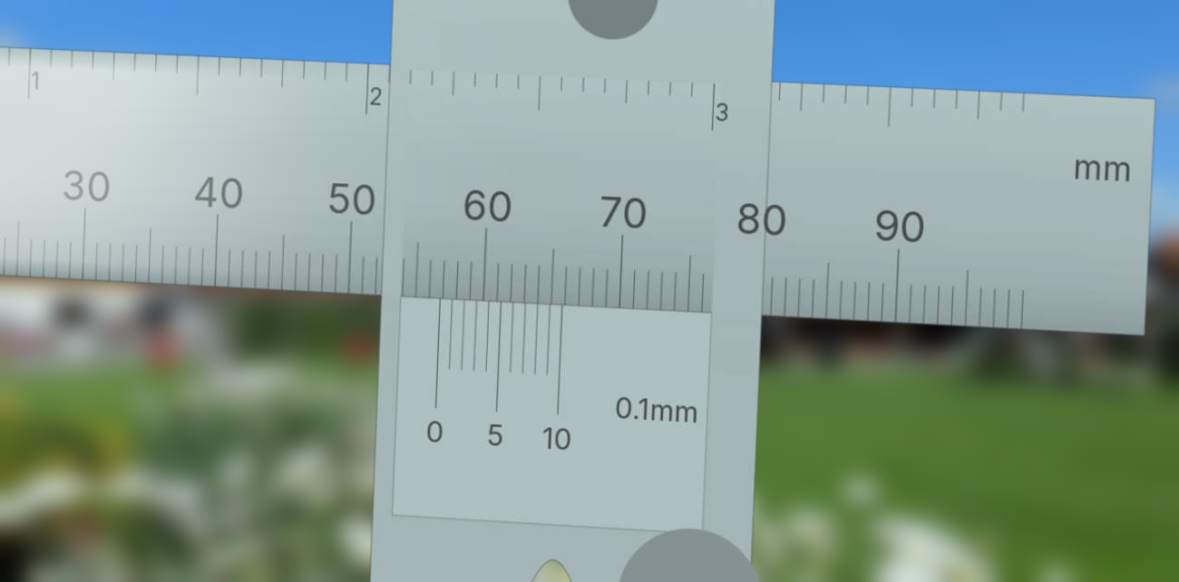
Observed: 56.8 mm
